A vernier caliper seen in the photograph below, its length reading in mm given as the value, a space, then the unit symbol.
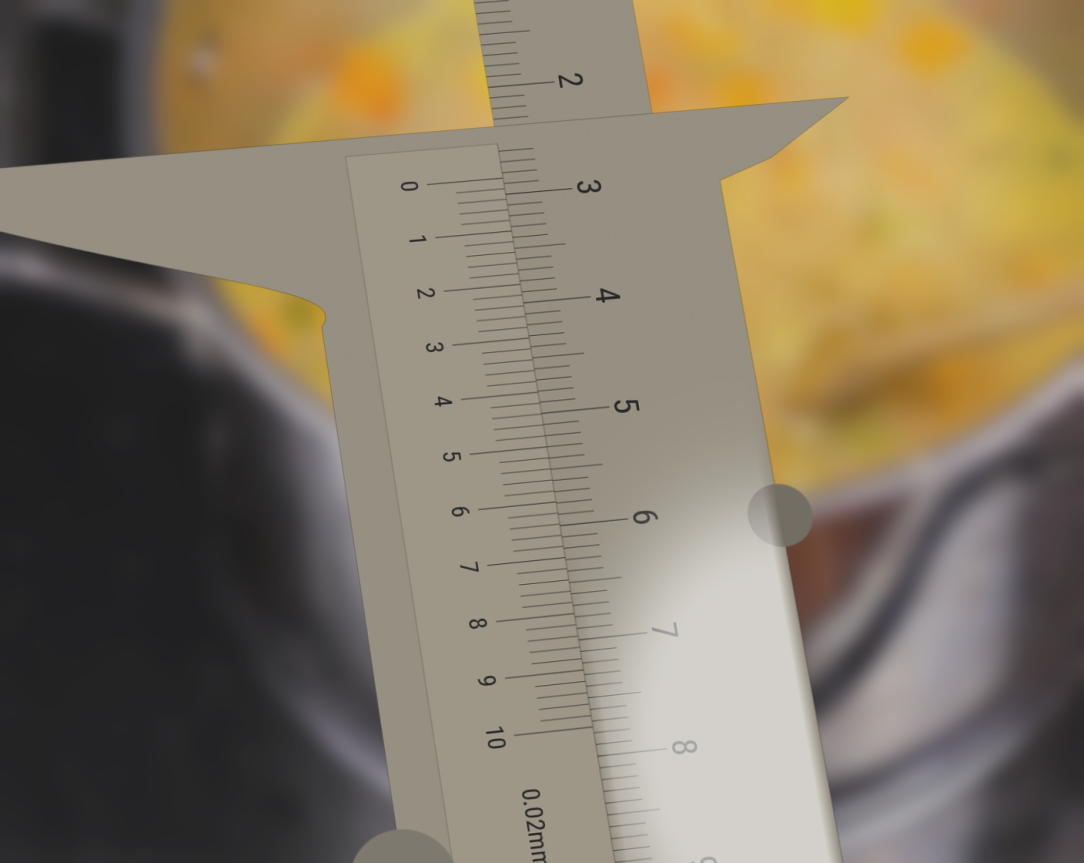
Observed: 28.5 mm
